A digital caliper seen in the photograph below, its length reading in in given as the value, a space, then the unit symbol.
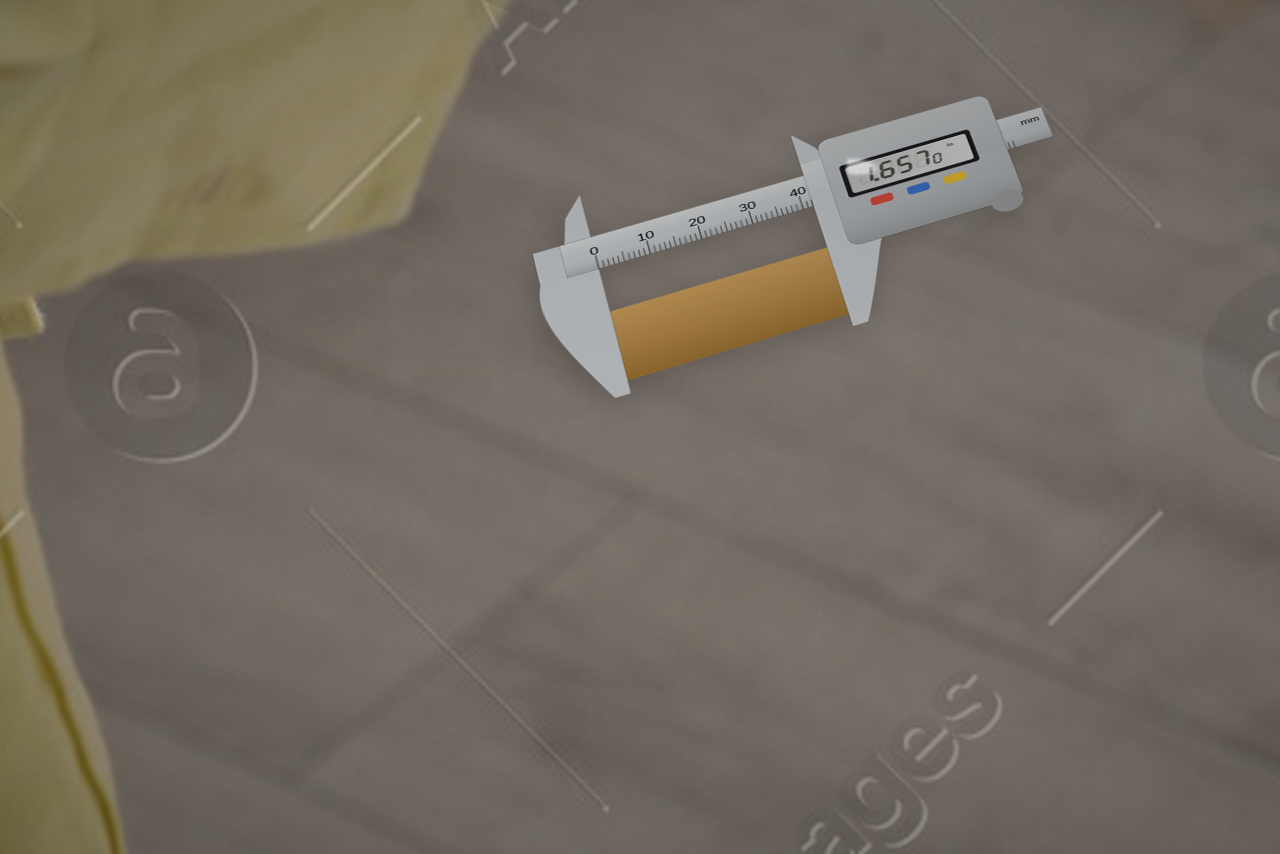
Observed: 1.6570 in
